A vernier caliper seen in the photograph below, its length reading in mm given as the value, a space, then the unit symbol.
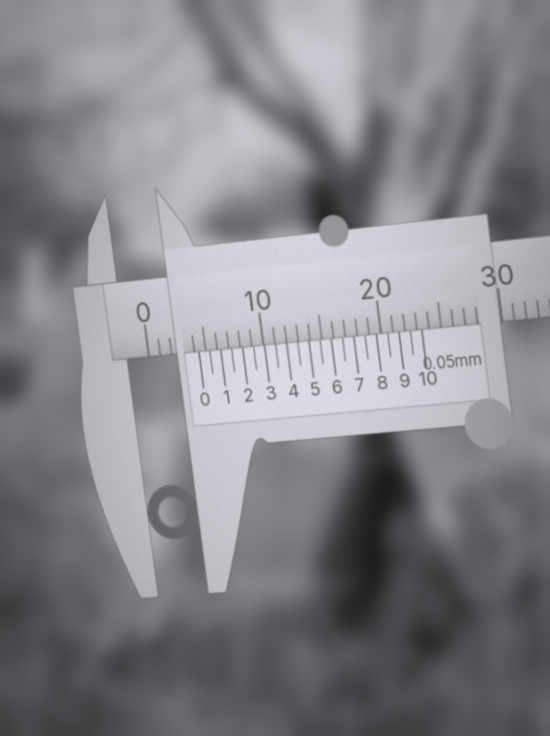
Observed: 4.4 mm
